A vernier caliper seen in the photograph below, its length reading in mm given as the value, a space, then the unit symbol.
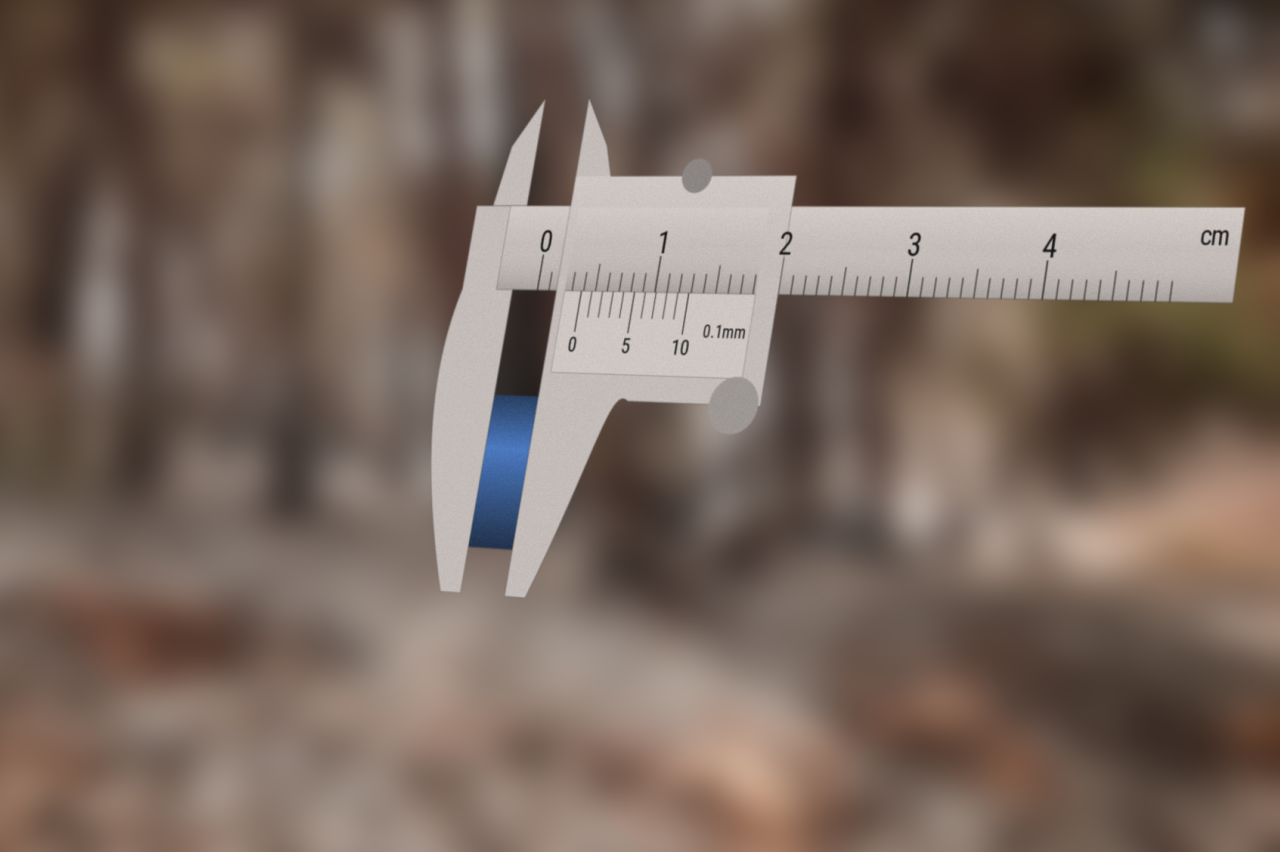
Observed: 3.8 mm
